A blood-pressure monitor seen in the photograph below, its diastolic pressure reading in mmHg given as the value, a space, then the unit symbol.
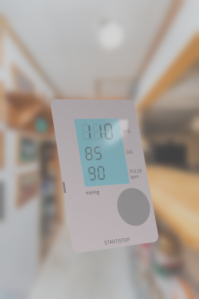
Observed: 85 mmHg
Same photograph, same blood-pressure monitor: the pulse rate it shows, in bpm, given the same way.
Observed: 90 bpm
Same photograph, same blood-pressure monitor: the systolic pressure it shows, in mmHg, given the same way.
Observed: 110 mmHg
